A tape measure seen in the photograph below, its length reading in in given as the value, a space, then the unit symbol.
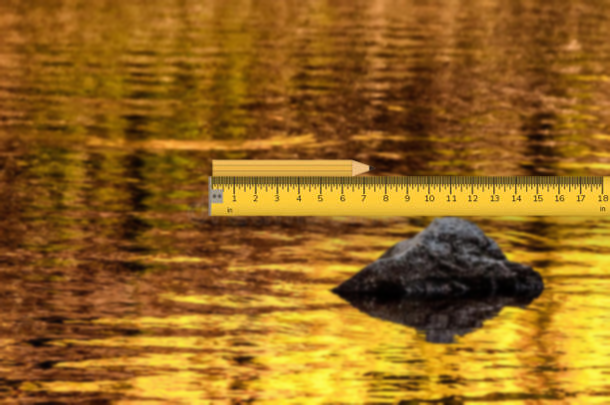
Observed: 7.5 in
